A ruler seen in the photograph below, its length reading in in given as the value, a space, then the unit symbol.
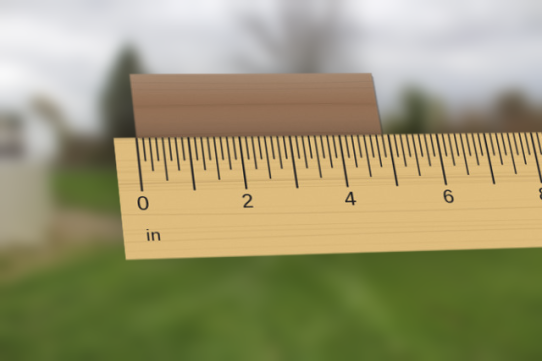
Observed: 4.875 in
